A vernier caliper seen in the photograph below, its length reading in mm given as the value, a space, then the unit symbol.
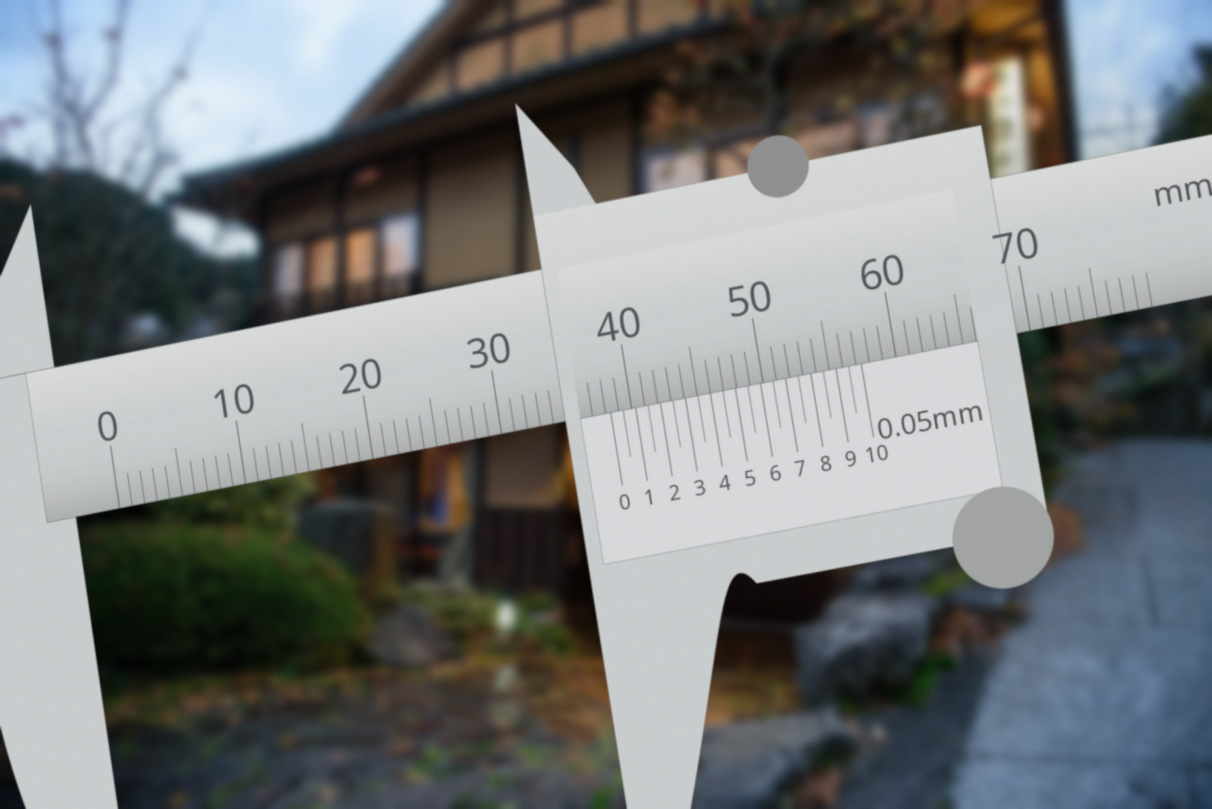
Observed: 38.4 mm
